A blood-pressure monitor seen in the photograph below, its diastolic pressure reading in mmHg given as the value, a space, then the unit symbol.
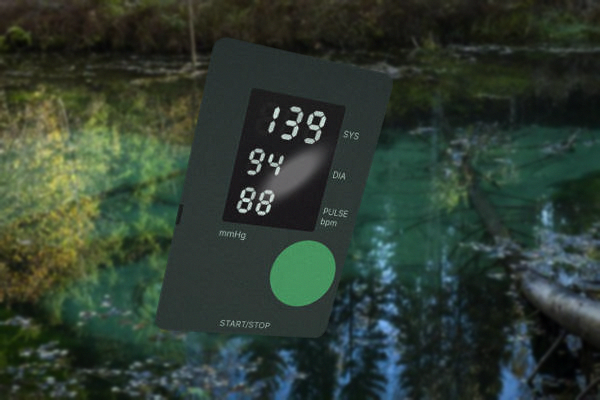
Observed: 94 mmHg
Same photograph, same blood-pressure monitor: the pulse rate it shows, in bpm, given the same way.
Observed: 88 bpm
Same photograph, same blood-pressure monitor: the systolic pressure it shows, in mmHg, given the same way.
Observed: 139 mmHg
